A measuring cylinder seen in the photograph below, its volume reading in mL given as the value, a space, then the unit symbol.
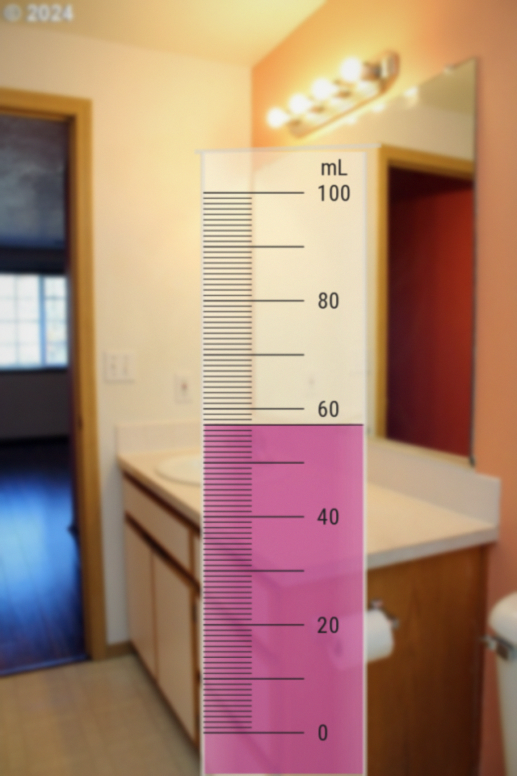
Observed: 57 mL
